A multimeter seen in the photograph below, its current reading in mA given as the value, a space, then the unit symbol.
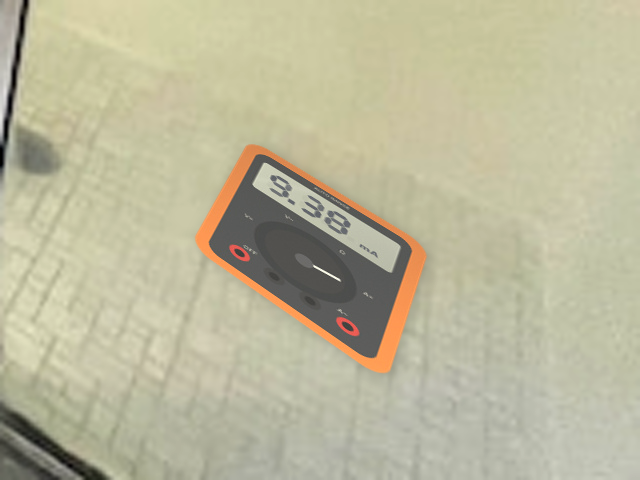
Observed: 9.38 mA
